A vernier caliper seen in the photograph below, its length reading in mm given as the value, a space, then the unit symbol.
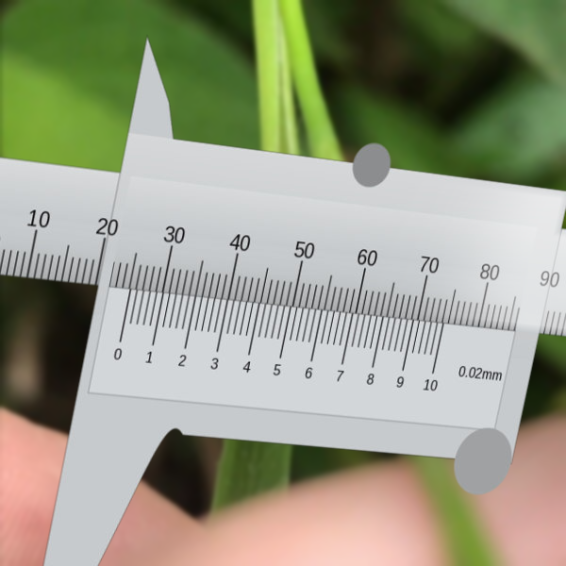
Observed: 25.2 mm
